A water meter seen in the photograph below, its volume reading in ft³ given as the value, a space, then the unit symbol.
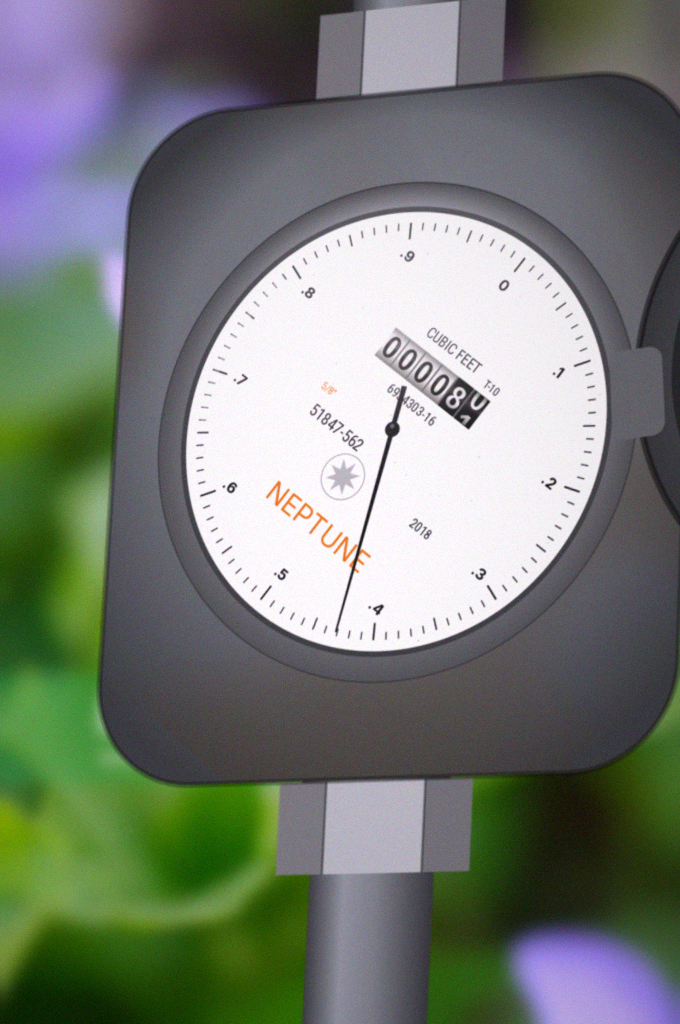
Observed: 80.43 ft³
